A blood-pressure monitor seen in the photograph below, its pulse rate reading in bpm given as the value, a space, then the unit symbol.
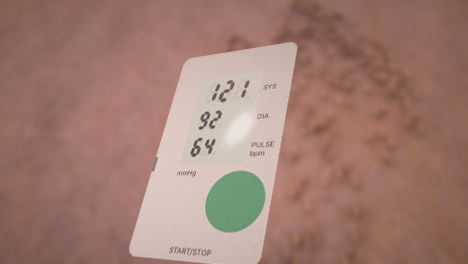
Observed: 64 bpm
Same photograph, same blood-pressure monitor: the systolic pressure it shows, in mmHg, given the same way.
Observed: 121 mmHg
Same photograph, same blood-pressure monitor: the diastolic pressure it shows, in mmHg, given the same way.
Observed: 92 mmHg
